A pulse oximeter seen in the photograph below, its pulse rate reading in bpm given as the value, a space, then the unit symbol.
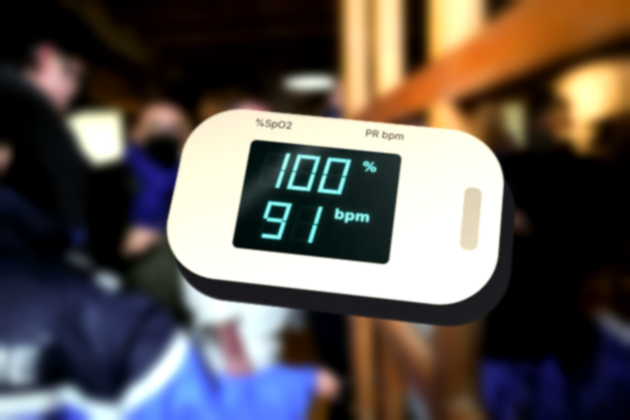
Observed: 91 bpm
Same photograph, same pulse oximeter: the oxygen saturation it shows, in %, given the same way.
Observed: 100 %
